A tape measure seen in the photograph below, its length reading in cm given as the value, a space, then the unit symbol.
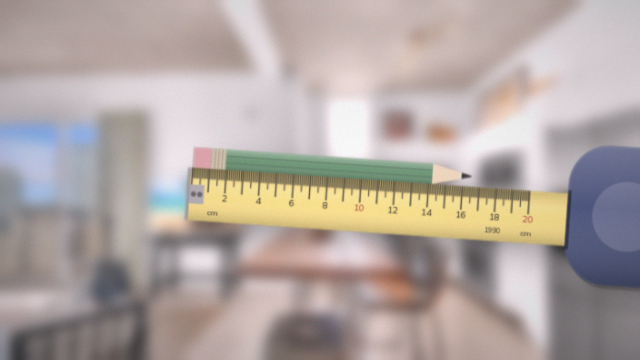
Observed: 16.5 cm
